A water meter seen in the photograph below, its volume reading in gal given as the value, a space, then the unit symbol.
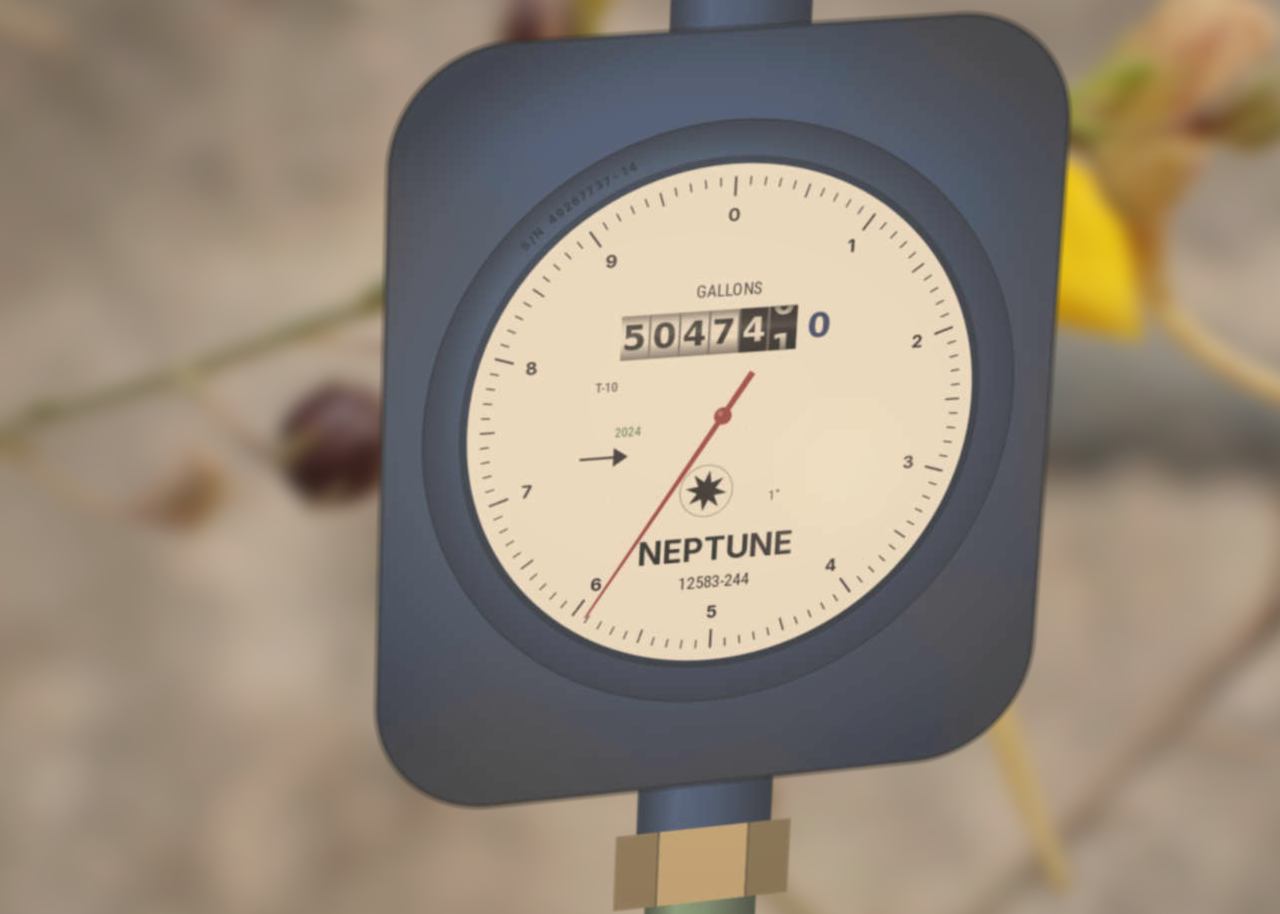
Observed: 5047405.9 gal
